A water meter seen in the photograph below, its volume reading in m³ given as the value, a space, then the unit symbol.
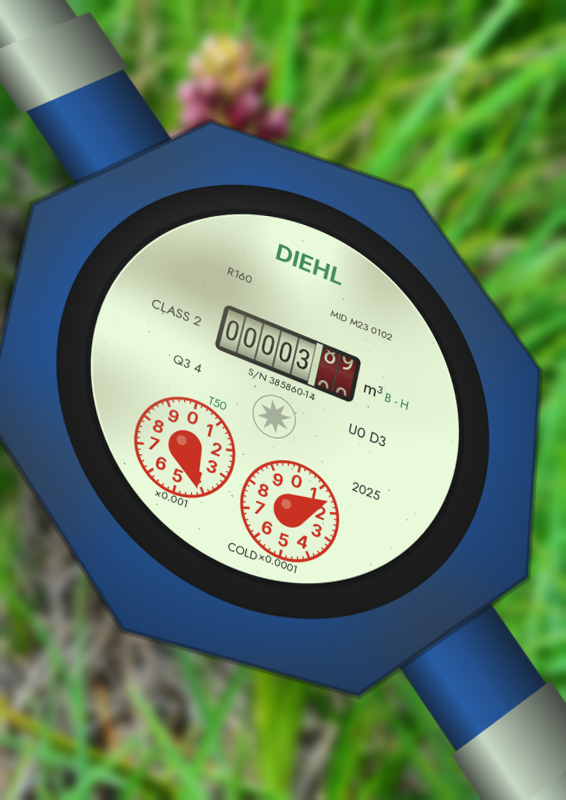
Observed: 3.8941 m³
